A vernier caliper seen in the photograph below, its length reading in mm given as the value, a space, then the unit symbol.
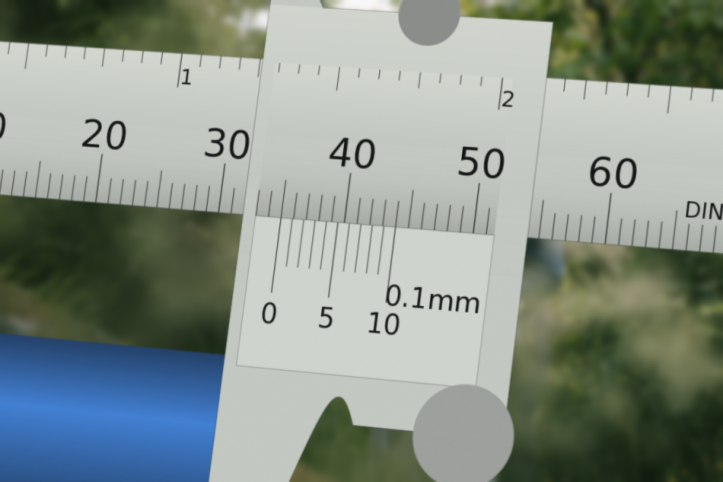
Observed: 35.0 mm
